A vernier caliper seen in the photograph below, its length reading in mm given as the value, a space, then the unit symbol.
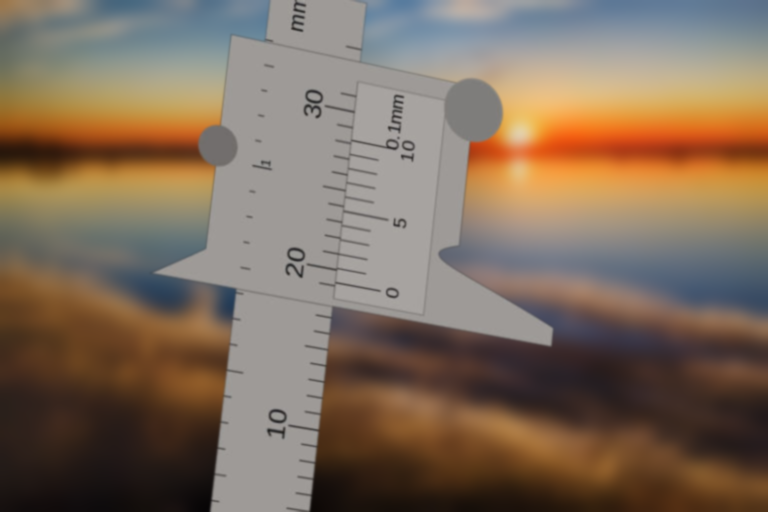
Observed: 19.2 mm
